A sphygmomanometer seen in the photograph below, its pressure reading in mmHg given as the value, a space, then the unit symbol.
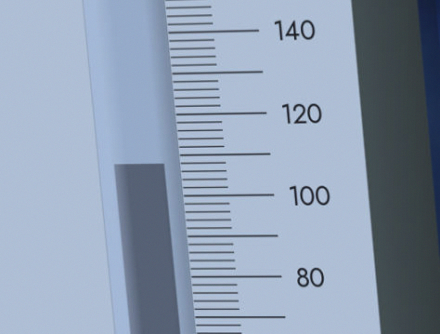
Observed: 108 mmHg
